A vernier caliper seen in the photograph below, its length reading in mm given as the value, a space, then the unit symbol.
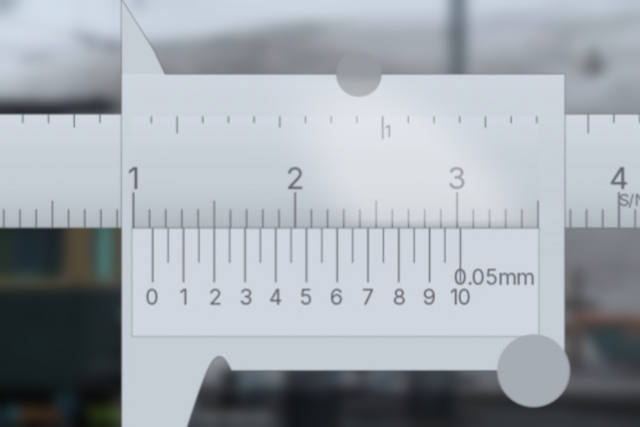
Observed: 11.2 mm
